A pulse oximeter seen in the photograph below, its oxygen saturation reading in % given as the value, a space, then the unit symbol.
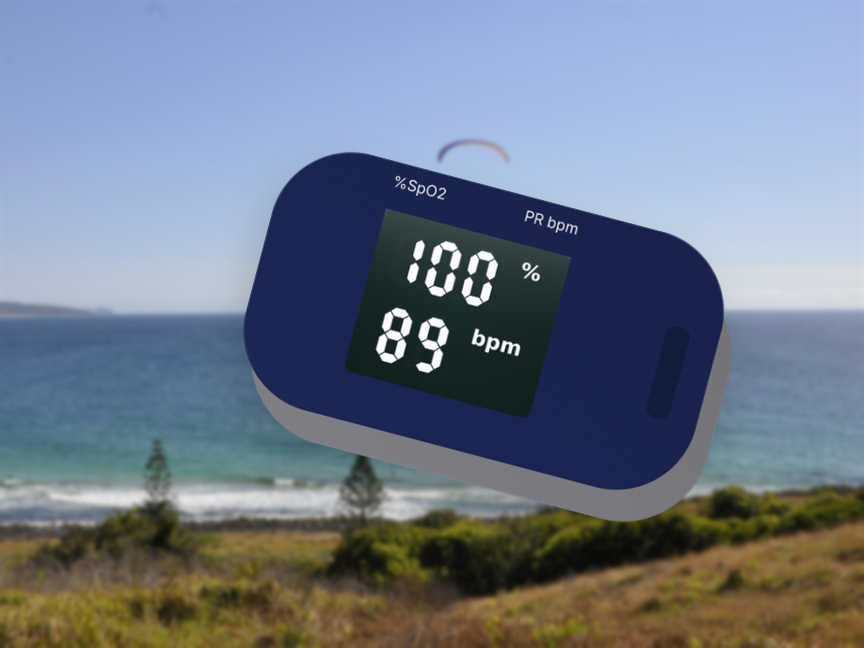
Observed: 100 %
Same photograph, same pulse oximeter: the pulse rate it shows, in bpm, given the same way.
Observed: 89 bpm
